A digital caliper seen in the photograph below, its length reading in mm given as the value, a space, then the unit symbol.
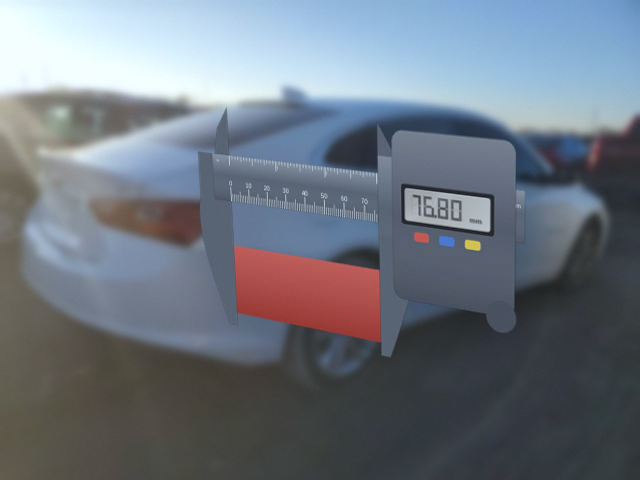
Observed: 76.80 mm
